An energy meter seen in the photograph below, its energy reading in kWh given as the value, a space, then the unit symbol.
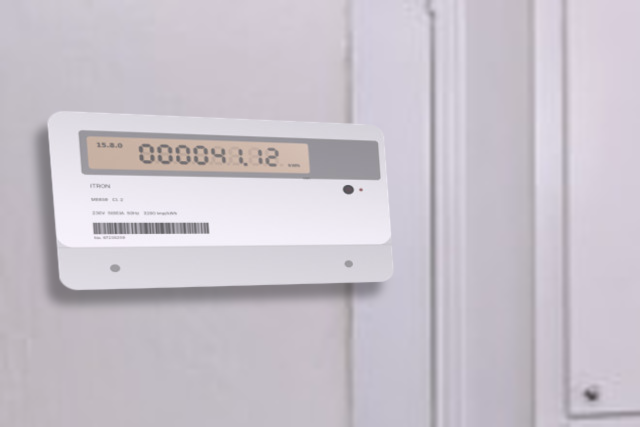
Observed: 41.12 kWh
